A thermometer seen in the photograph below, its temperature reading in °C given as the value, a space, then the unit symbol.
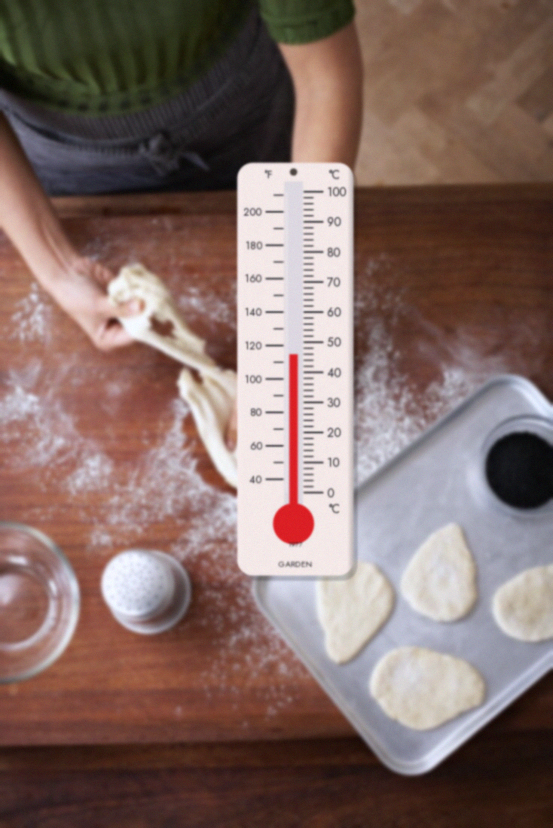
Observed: 46 °C
